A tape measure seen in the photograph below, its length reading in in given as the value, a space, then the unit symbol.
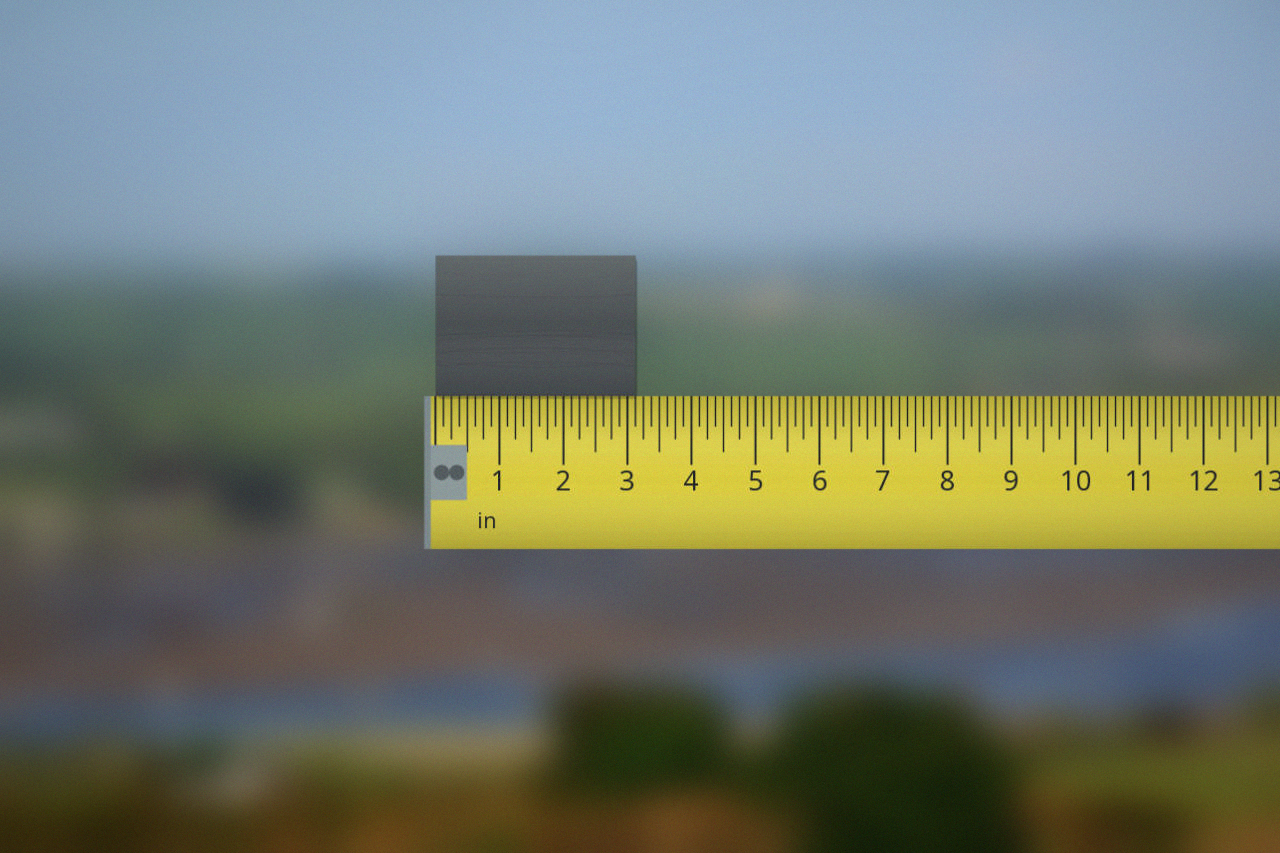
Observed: 3.125 in
